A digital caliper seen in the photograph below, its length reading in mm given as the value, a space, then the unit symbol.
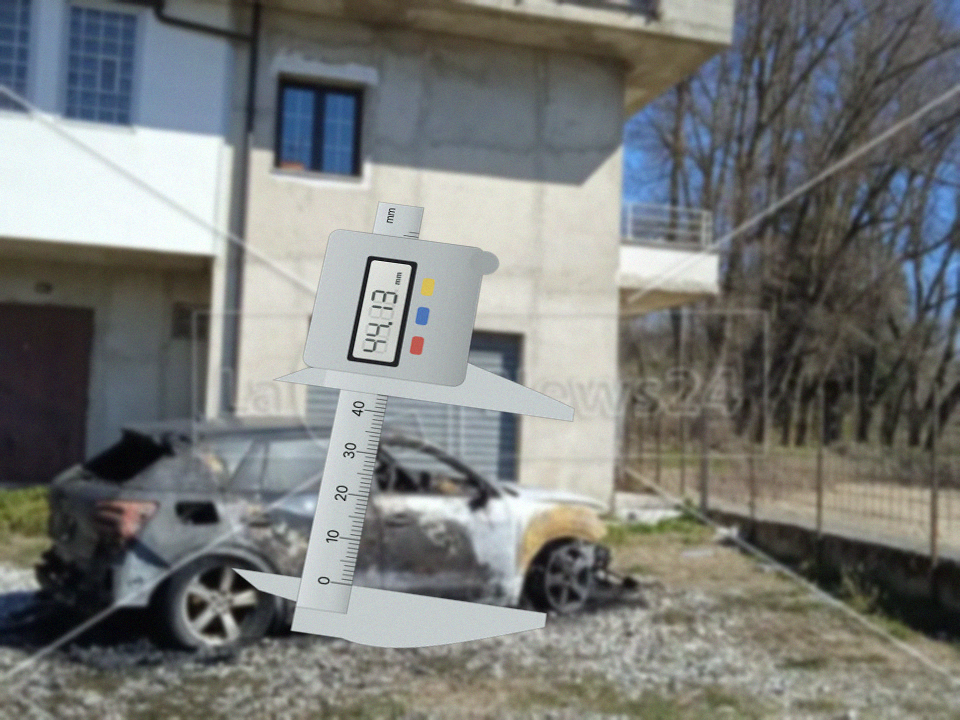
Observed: 44.13 mm
